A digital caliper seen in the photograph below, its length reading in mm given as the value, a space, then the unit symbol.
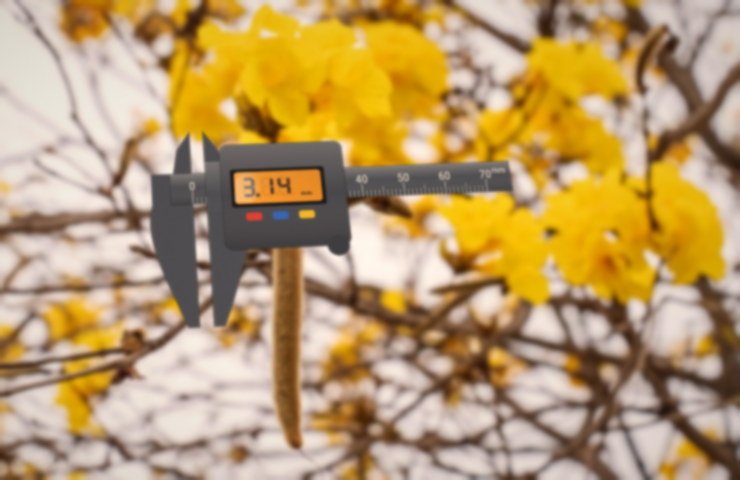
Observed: 3.14 mm
